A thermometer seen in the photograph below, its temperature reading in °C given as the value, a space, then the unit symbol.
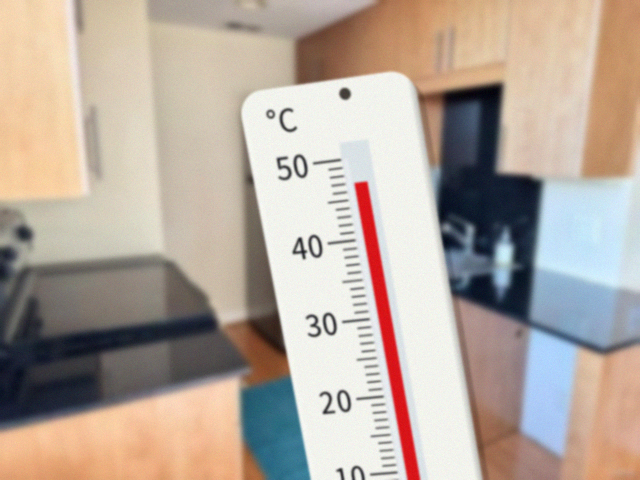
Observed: 47 °C
